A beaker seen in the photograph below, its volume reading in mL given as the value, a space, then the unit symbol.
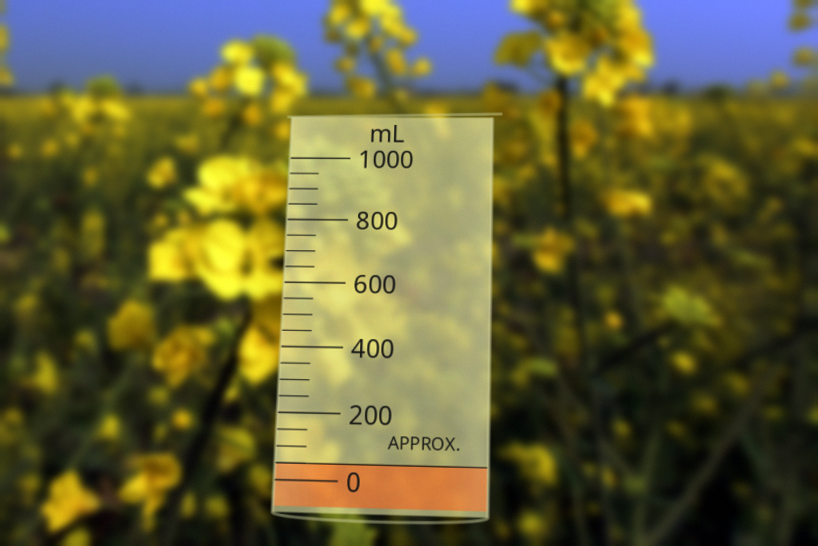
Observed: 50 mL
